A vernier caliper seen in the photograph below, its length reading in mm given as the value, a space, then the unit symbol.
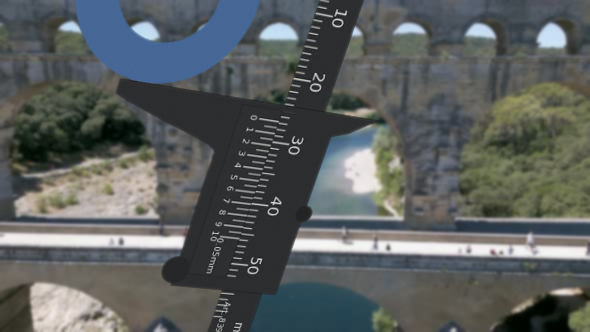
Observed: 26.8 mm
